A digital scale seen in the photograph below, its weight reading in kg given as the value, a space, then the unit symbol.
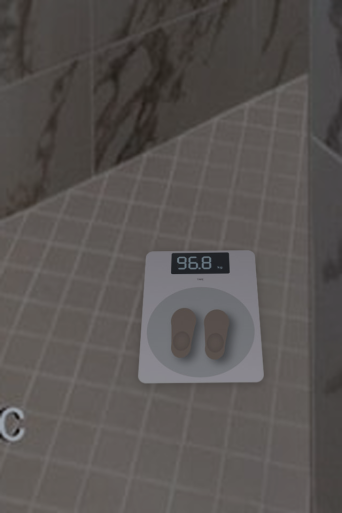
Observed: 96.8 kg
